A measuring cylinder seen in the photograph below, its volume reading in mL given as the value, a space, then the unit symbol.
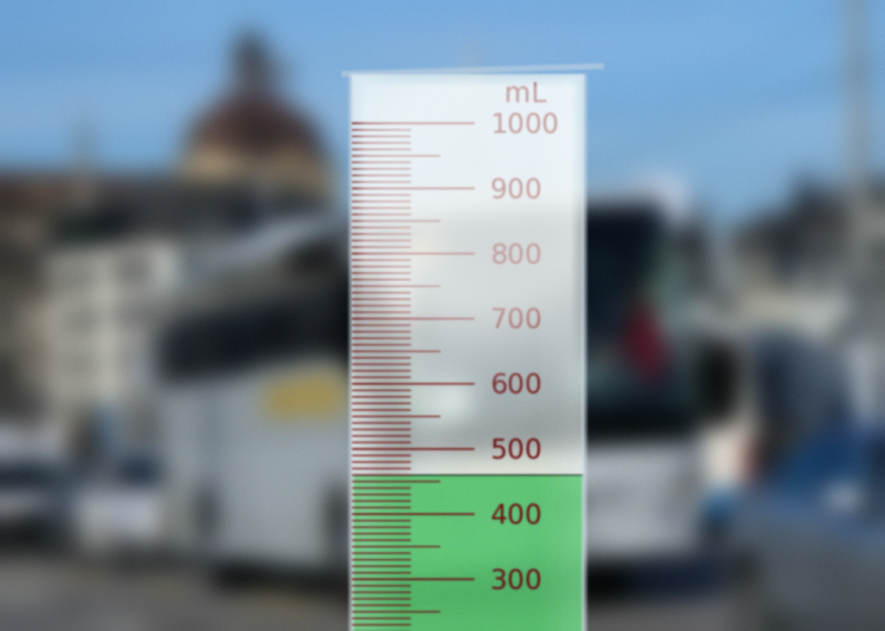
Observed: 460 mL
